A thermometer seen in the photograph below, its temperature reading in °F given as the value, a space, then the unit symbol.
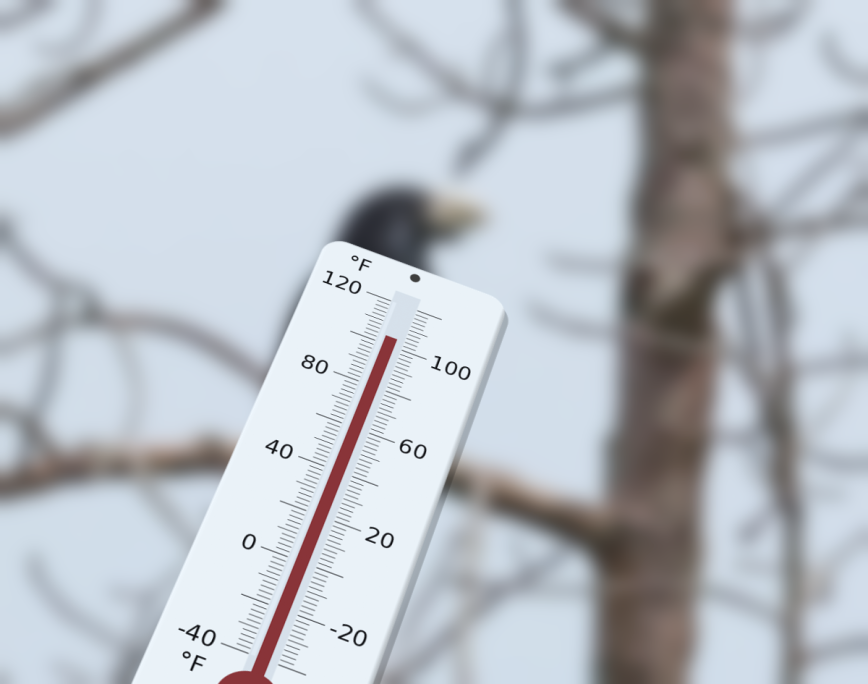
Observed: 104 °F
